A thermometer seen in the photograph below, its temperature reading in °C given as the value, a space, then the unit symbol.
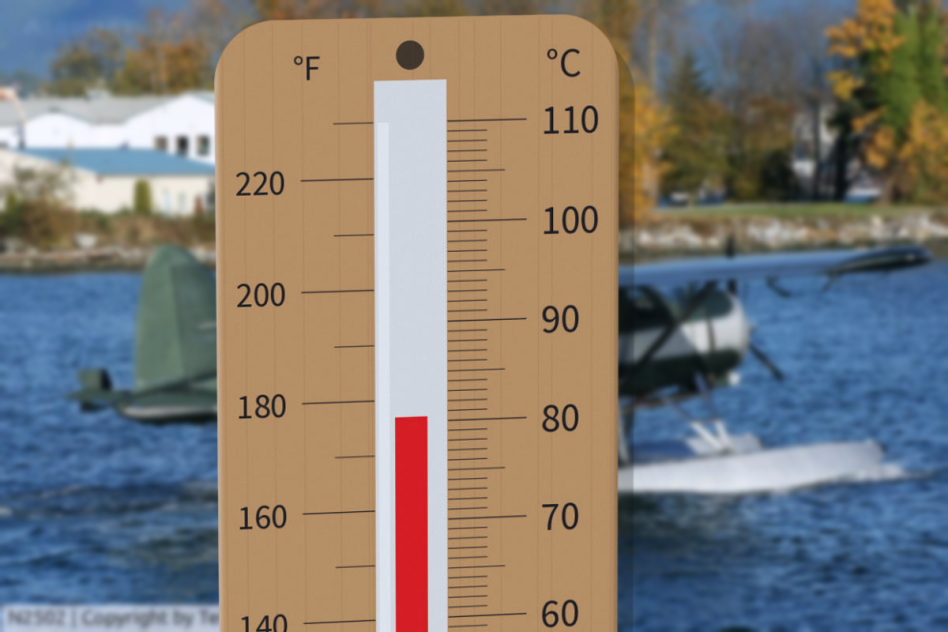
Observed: 80.5 °C
